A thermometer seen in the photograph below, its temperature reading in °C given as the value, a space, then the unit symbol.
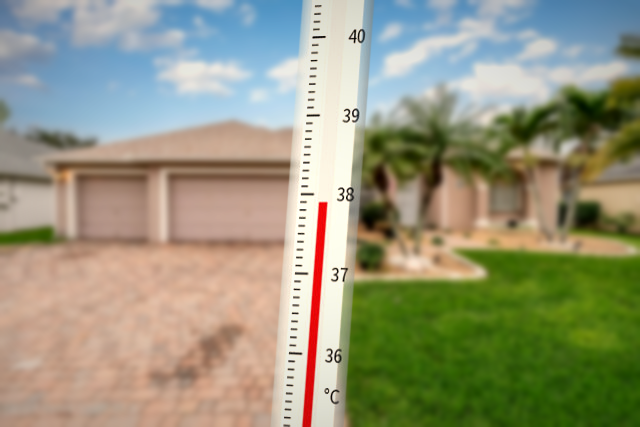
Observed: 37.9 °C
